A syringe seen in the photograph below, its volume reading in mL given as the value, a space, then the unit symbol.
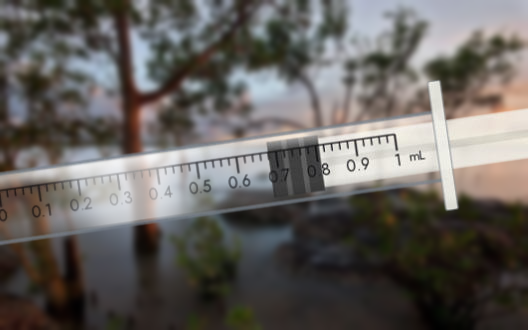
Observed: 0.68 mL
